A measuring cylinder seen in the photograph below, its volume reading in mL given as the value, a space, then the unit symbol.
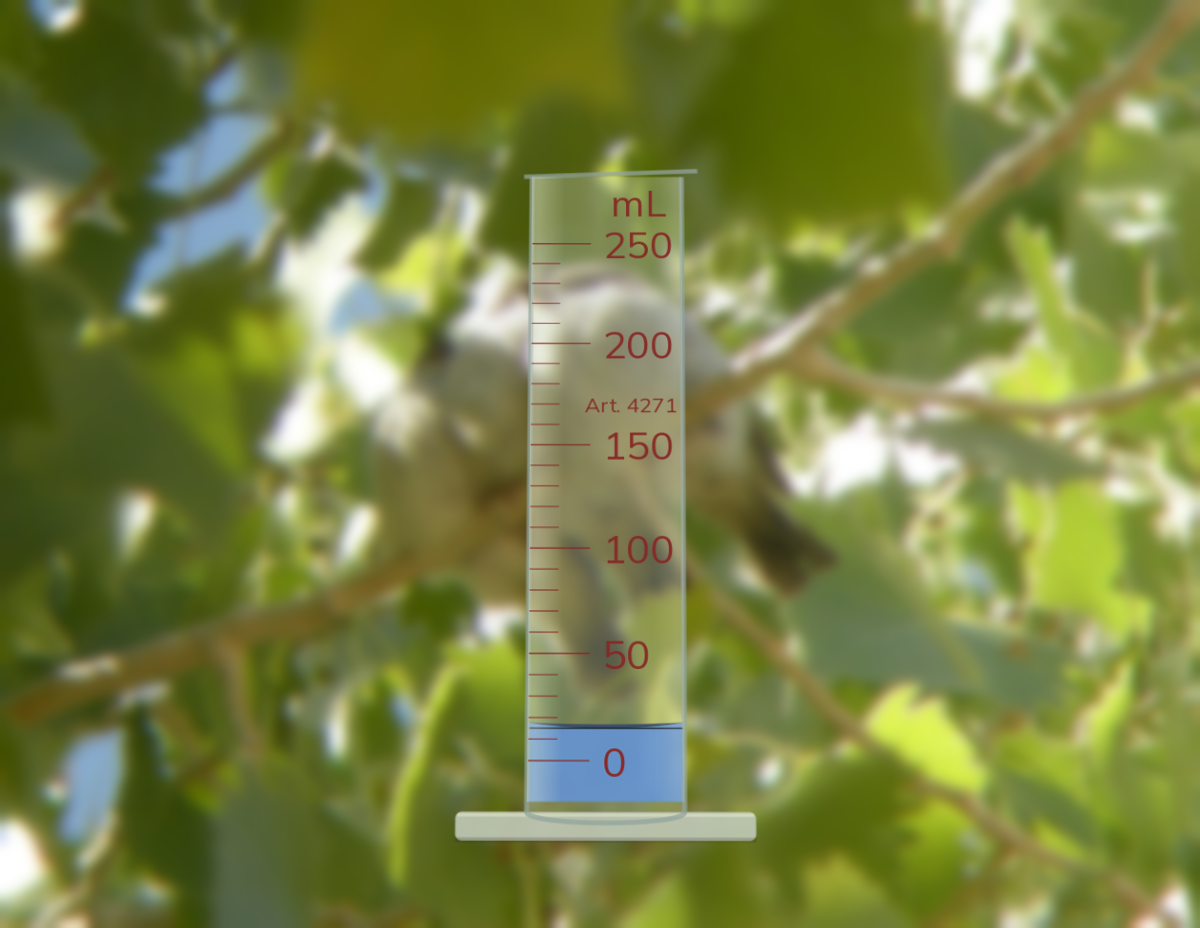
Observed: 15 mL
